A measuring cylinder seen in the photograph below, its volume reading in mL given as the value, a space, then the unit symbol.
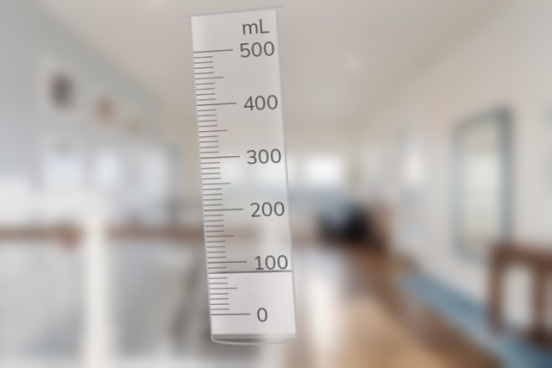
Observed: 80 mL
